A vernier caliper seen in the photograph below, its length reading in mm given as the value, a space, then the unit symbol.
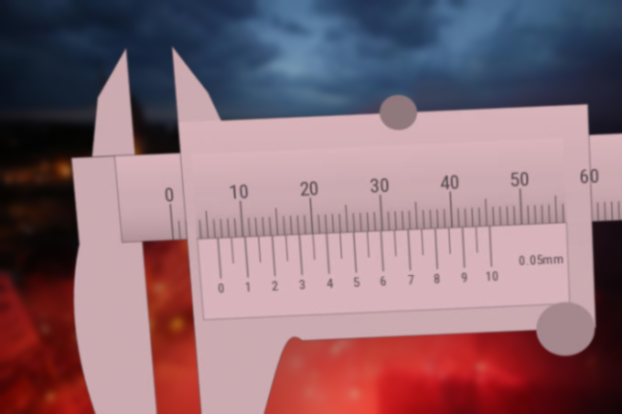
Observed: 6.4 mm
